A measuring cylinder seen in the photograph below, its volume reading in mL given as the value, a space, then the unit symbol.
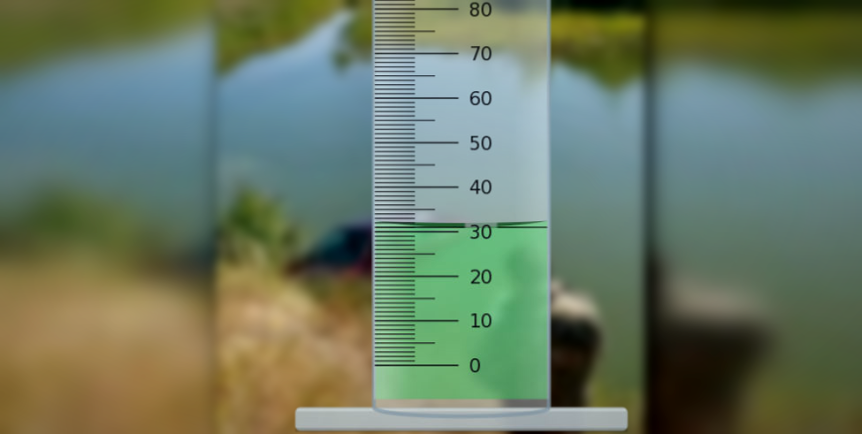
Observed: 31 mL
